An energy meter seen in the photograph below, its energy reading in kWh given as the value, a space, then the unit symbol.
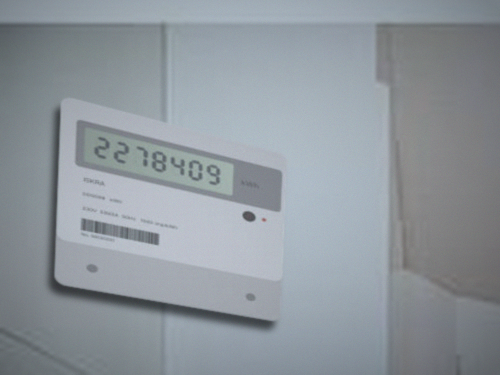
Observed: 2278409 kWh
